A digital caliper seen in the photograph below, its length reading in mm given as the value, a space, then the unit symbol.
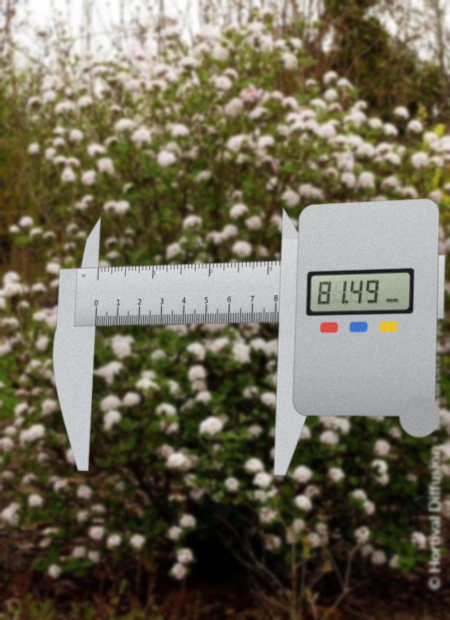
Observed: 81.49 mm
